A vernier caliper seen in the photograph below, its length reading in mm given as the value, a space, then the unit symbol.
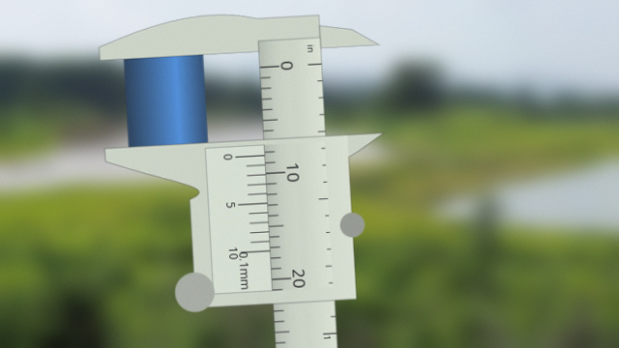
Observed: 8.3 mm
